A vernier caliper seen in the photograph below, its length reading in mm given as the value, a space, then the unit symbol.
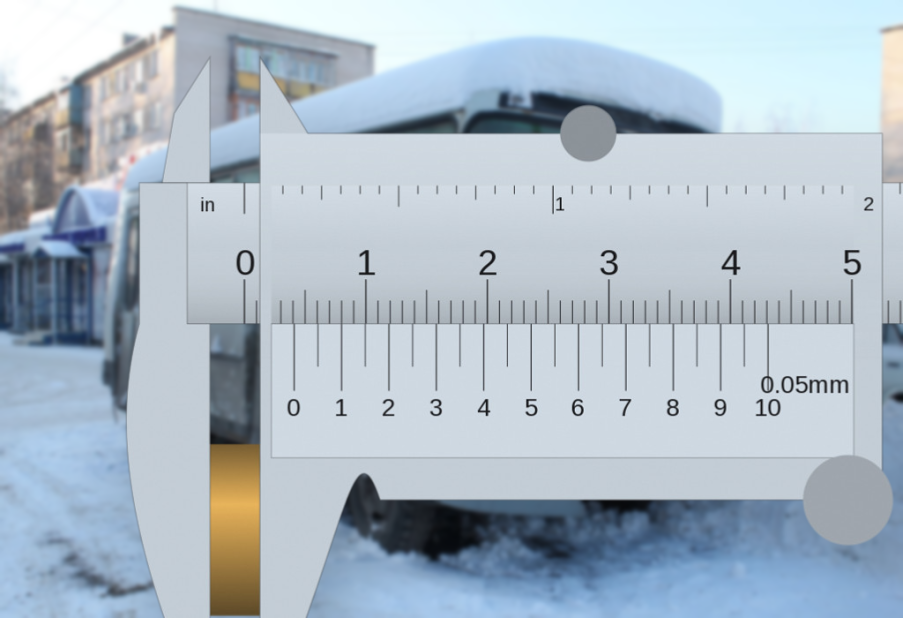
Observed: 4.1 mm
